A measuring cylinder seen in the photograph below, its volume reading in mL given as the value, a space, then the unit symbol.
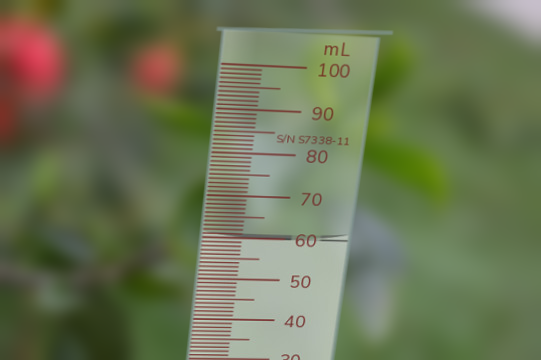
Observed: 60 mL
